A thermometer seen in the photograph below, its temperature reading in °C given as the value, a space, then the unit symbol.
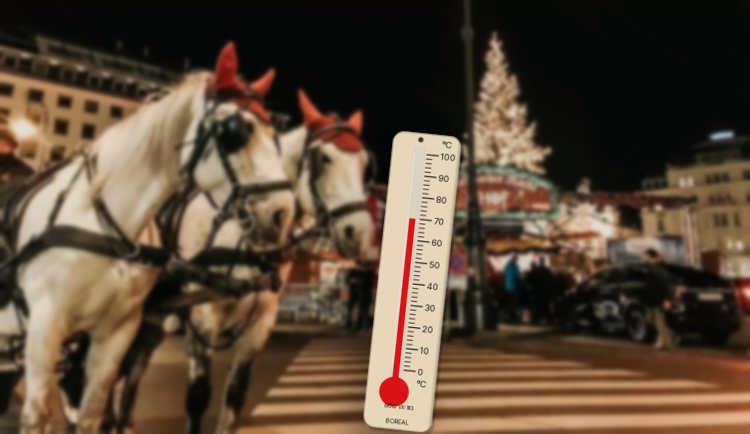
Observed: 70 °C
